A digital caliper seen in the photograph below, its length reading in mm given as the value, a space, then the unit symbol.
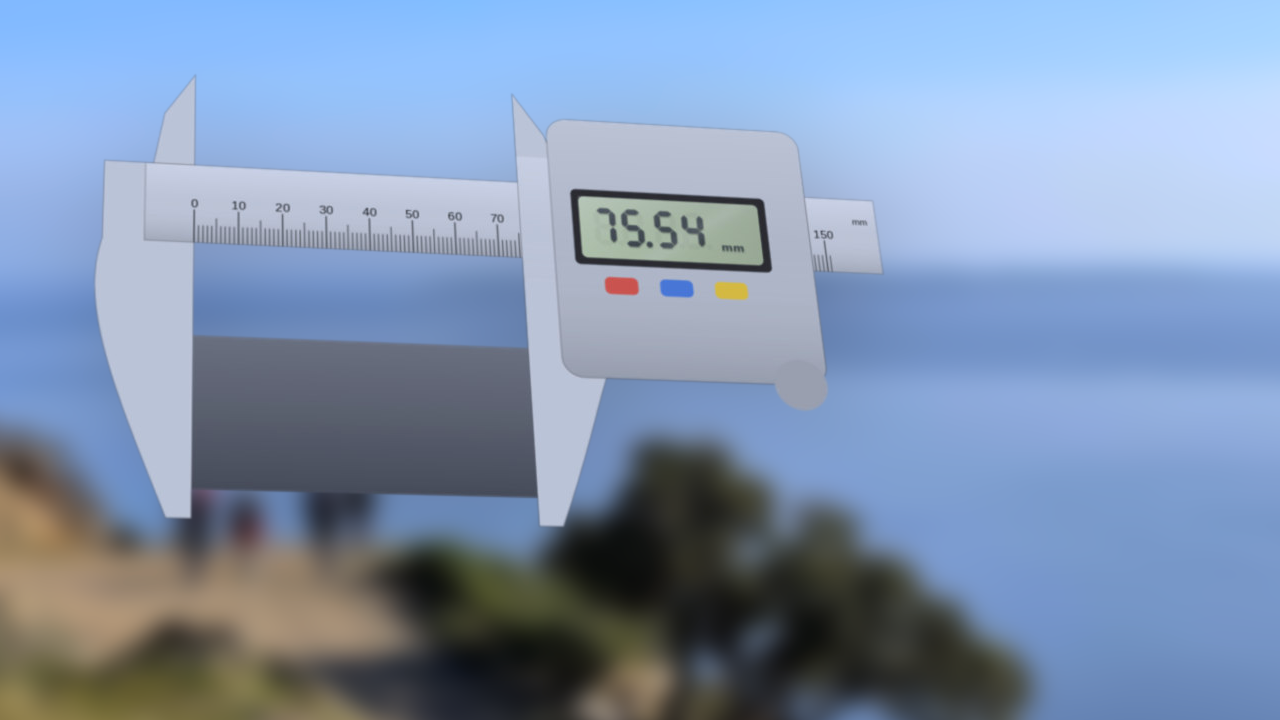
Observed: 75.54 mm
